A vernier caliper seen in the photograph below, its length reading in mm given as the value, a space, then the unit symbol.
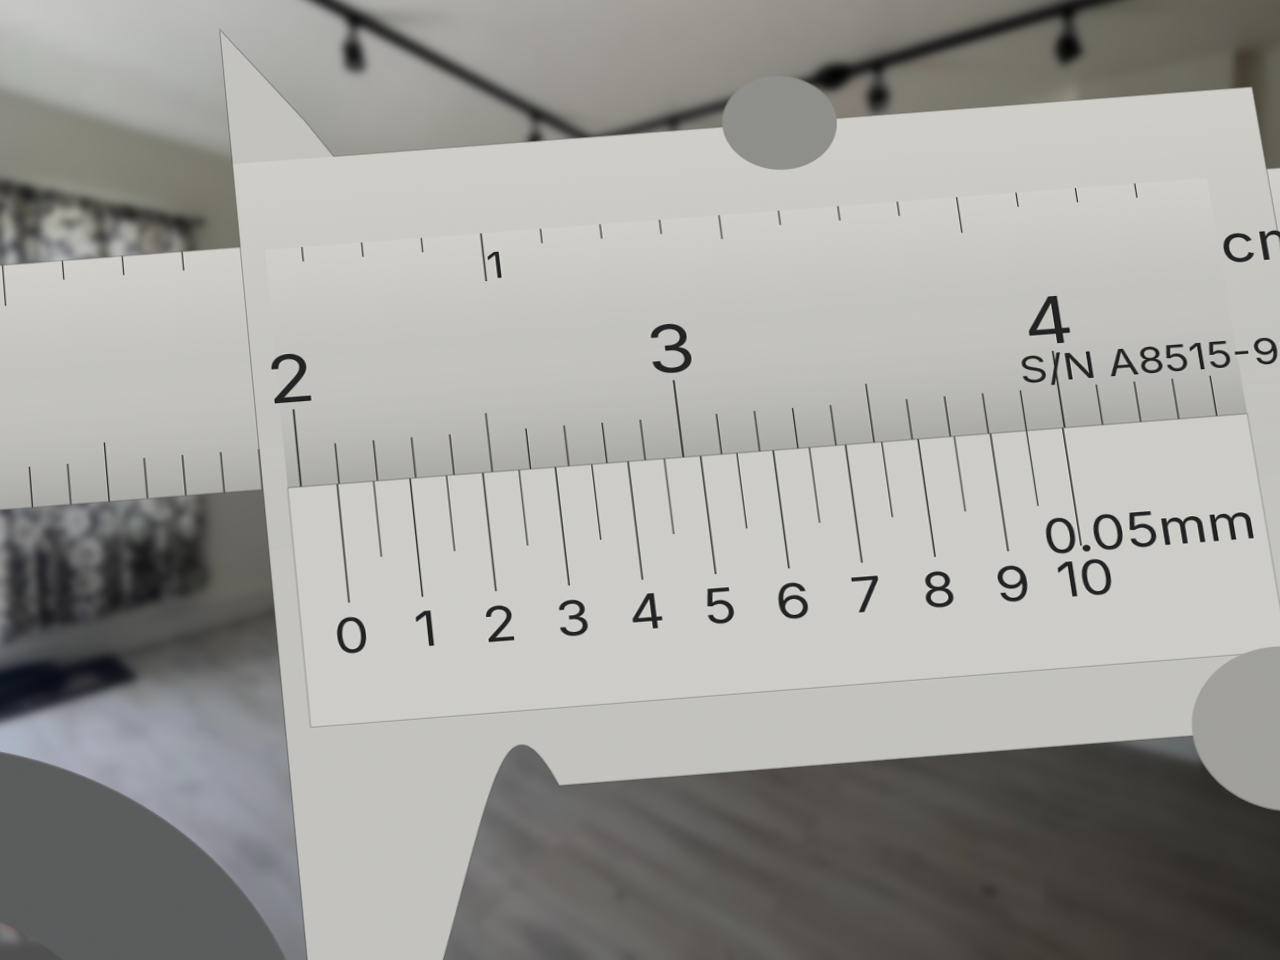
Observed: 20.95 mm
